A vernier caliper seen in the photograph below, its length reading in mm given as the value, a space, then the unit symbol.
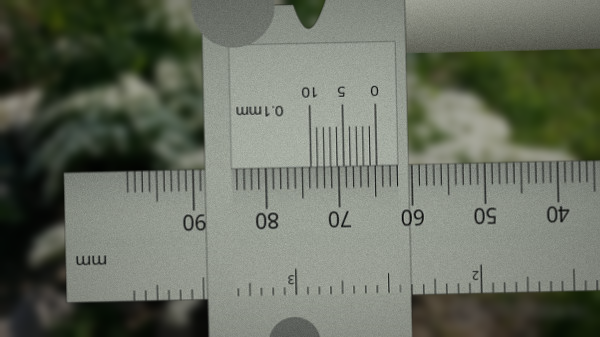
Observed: 64.8 mm
